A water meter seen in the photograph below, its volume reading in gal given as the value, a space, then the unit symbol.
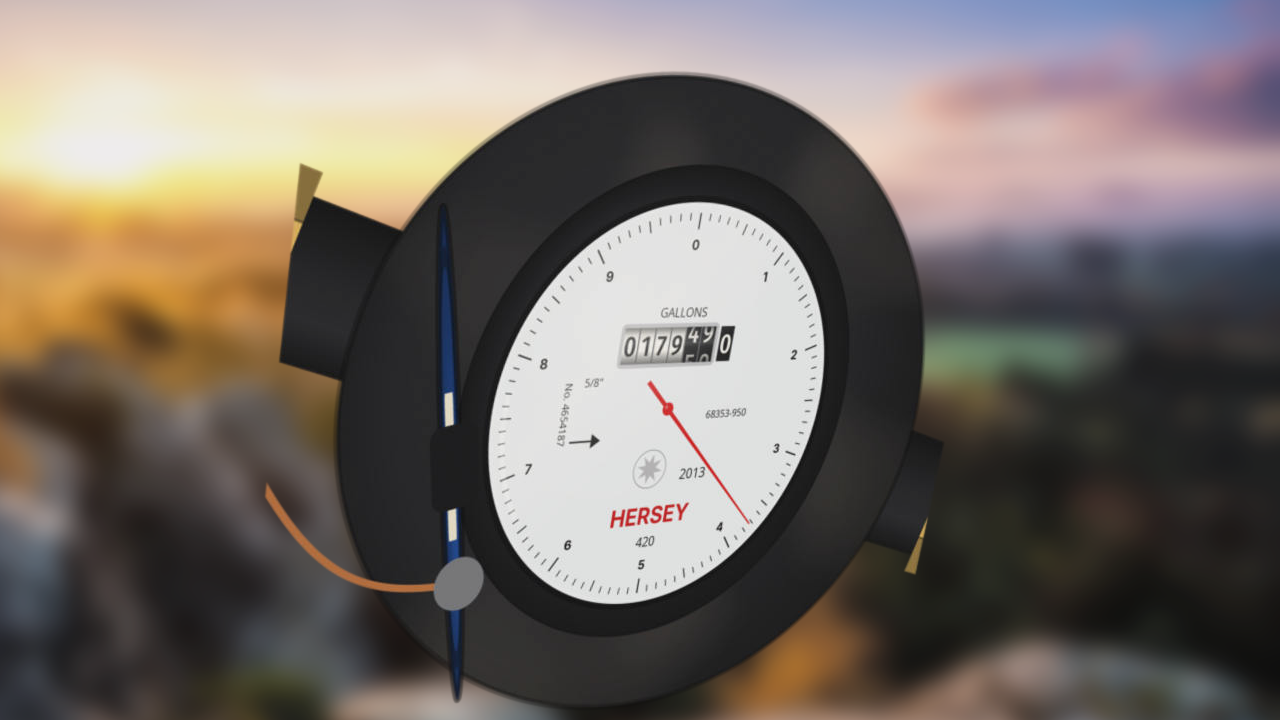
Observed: 179493.7 gal
